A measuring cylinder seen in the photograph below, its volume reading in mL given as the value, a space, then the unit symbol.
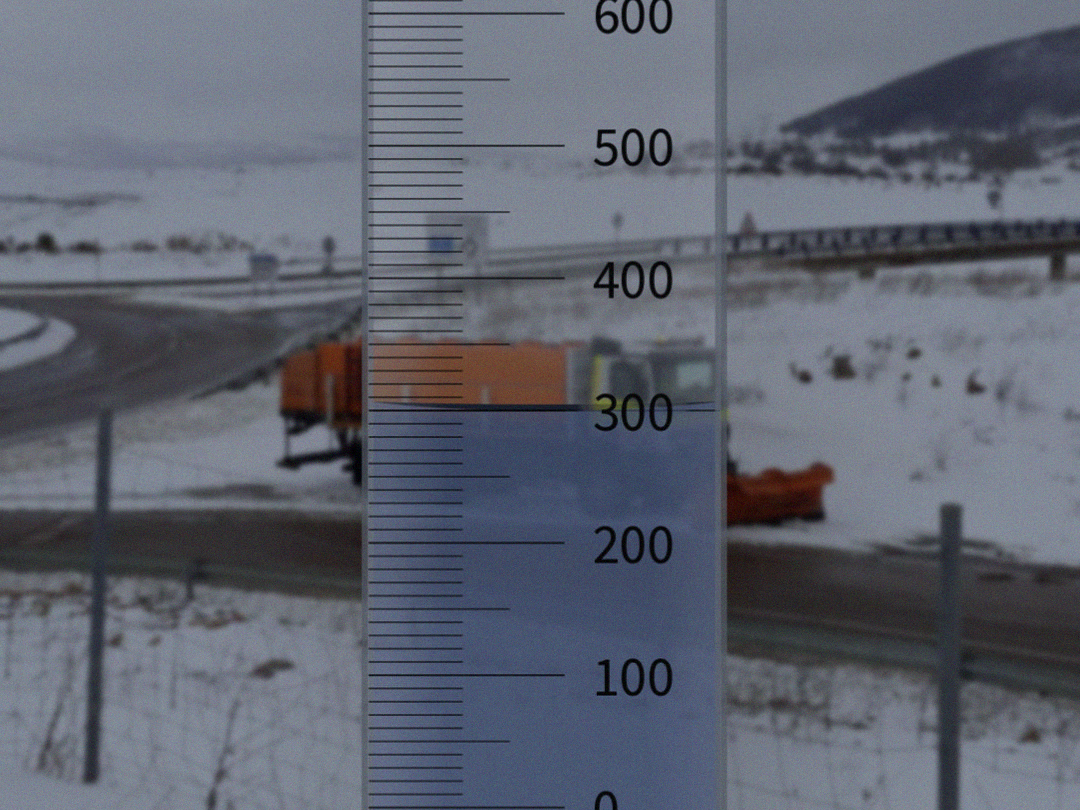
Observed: 300 mL
